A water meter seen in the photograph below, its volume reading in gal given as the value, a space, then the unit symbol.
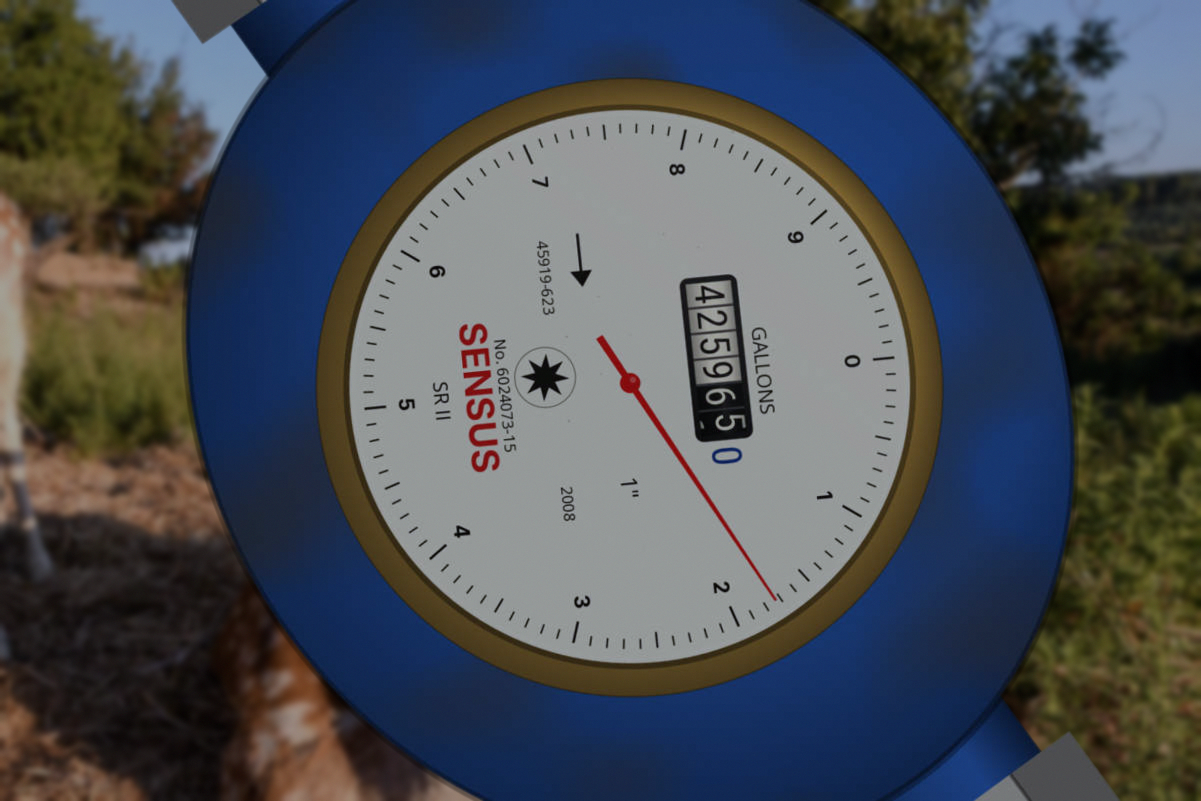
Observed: 4259651.7 gal
